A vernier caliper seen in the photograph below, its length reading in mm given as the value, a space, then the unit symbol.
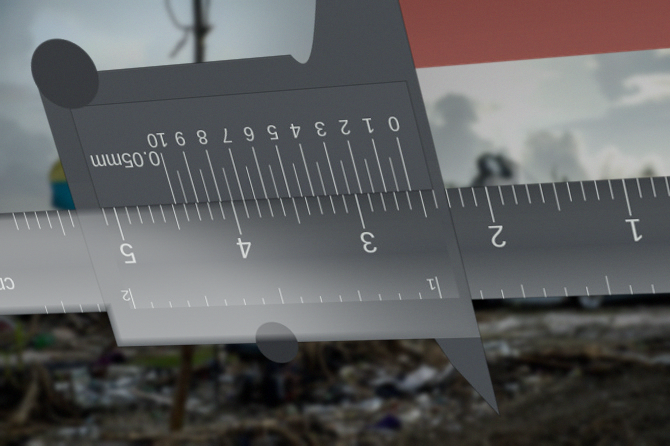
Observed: 25.7 mm
